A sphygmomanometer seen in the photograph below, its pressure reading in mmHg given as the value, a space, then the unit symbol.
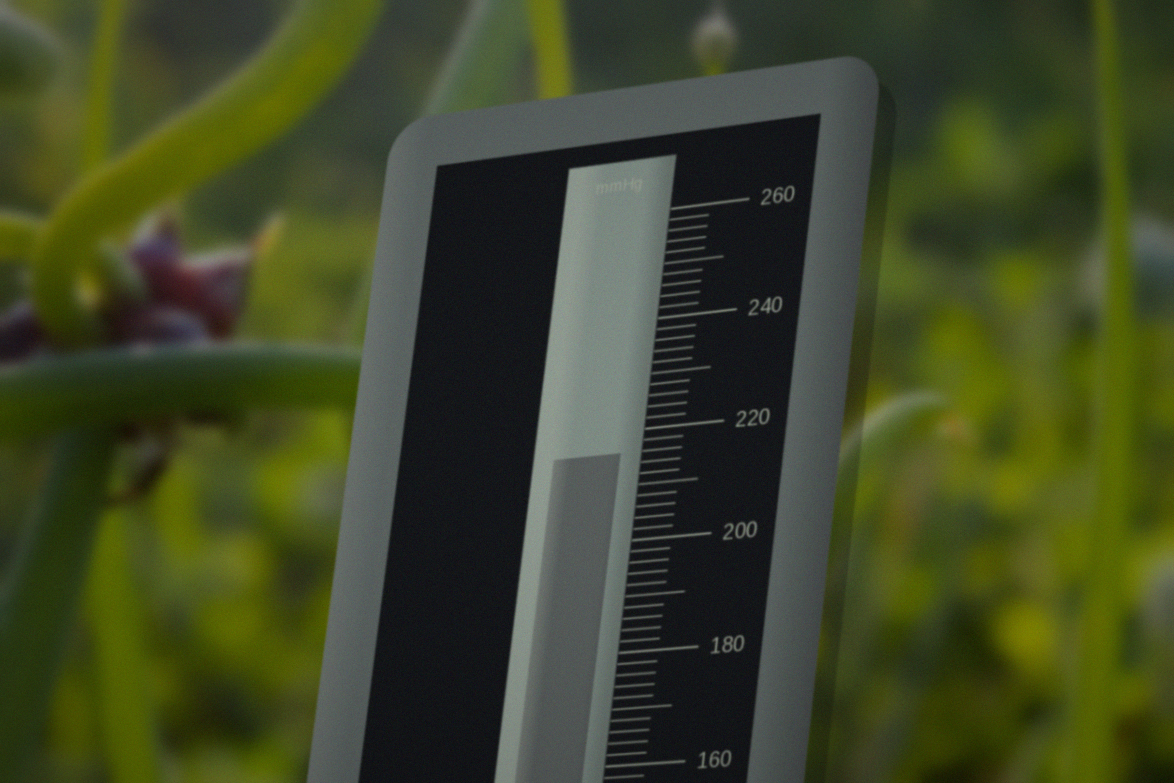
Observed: 216 mmHg
